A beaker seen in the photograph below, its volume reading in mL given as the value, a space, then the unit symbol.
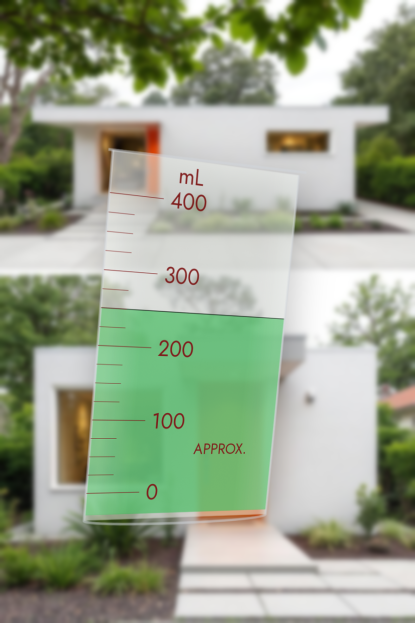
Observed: 250 mL
